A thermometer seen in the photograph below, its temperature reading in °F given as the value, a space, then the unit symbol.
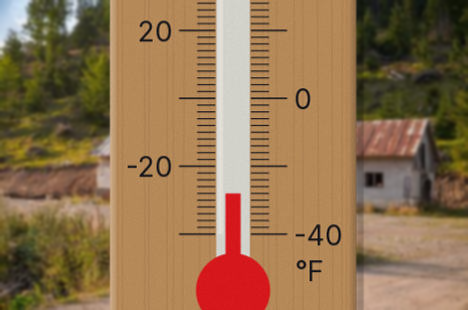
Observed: -28 °F
